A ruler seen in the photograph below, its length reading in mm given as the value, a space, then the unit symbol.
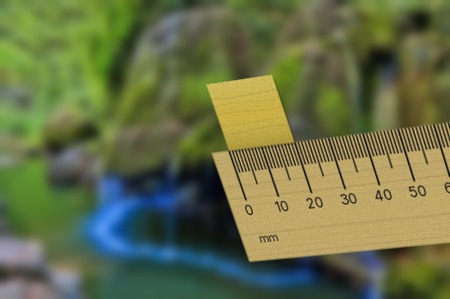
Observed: 20 mm
